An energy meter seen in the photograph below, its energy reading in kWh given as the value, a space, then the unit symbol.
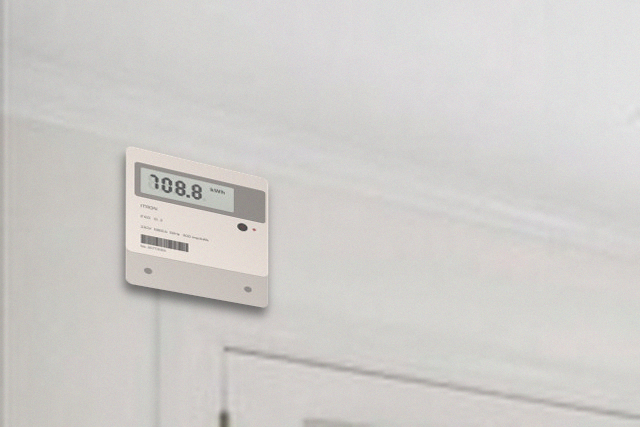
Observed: 708.8 kWh
